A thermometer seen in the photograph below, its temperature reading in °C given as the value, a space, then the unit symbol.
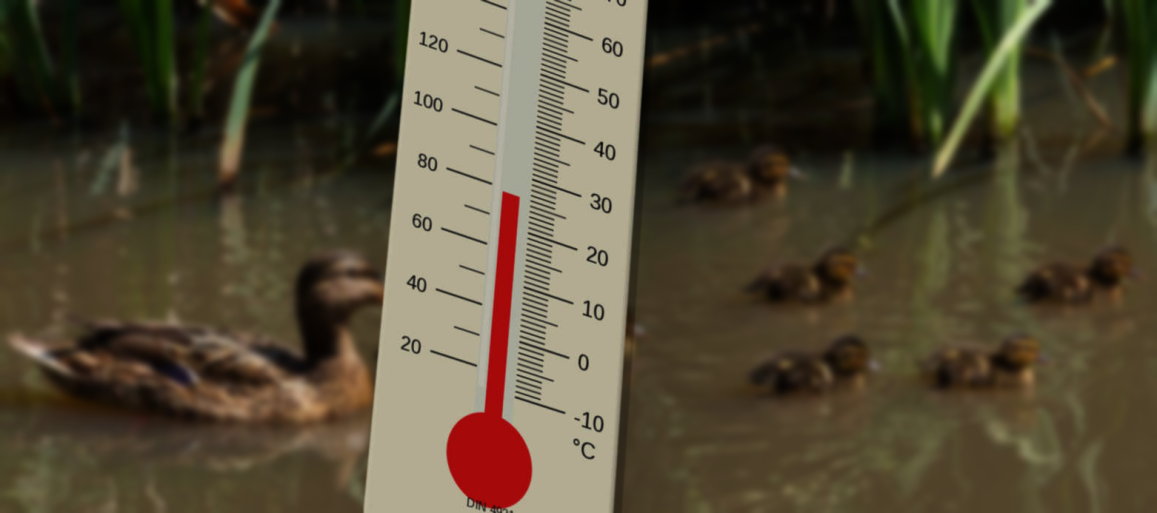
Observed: 26 °C
